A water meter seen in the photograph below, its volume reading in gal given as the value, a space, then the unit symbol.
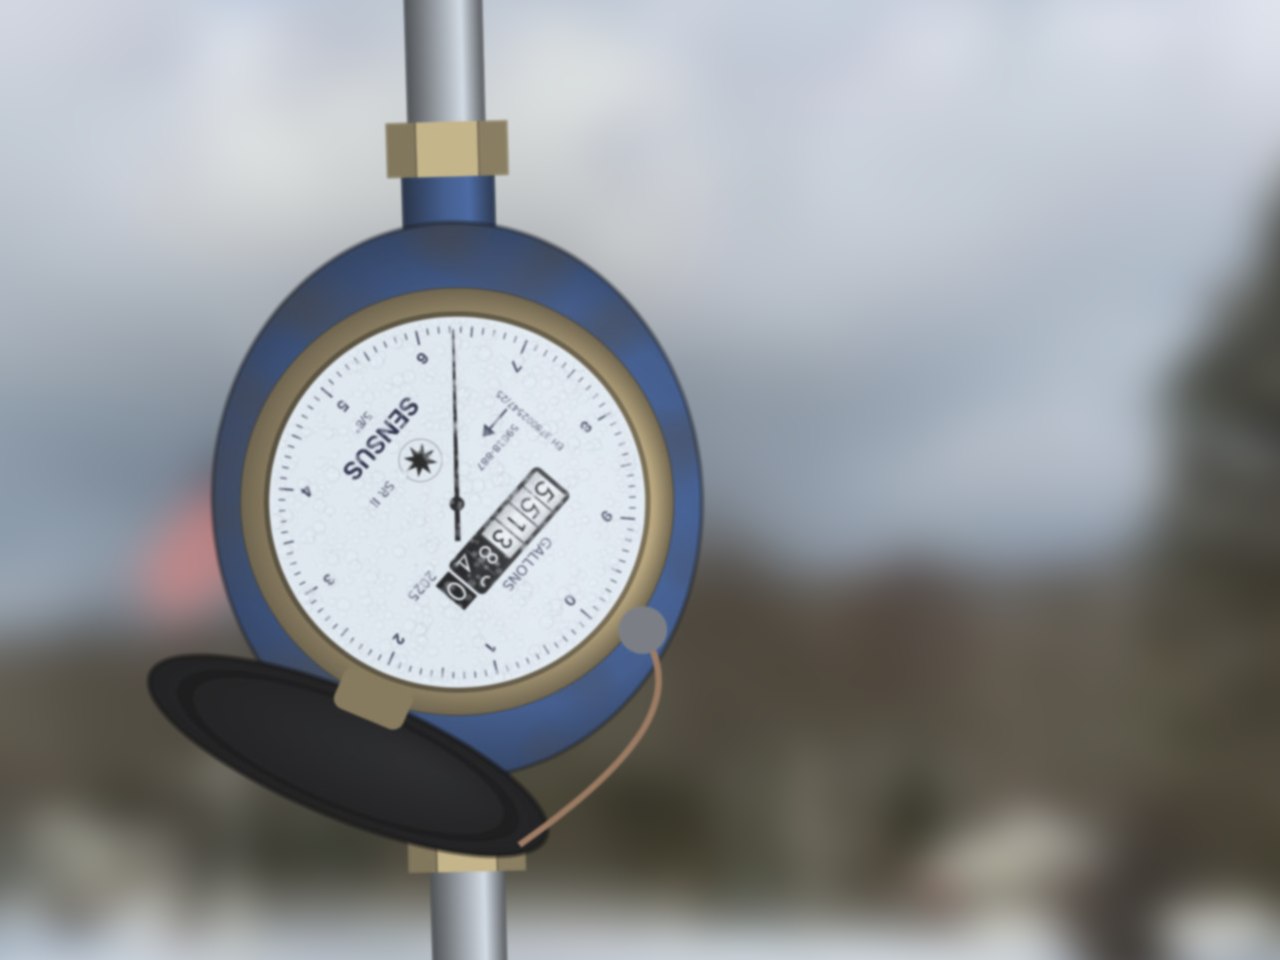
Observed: 5513836.3 gal
